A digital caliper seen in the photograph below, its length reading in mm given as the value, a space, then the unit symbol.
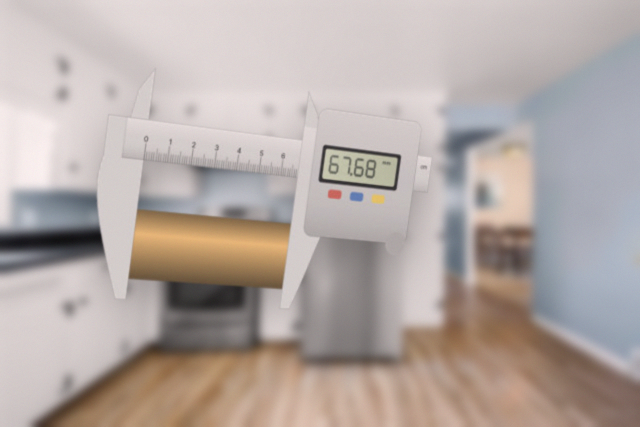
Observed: 67.68 mm
